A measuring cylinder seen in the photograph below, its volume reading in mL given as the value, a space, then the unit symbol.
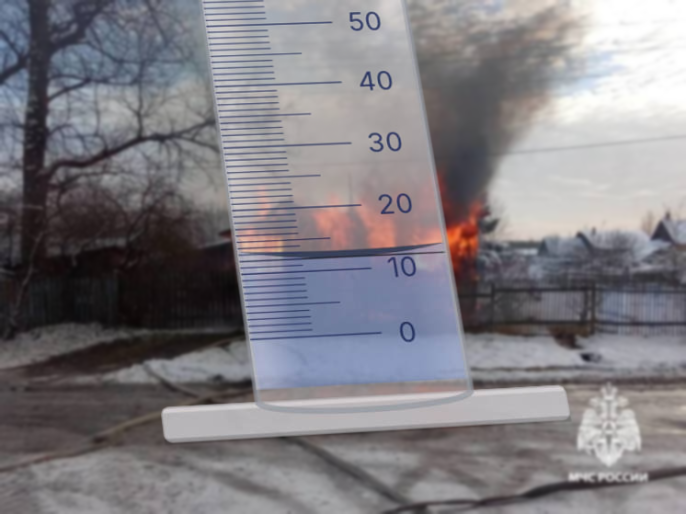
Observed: 12 mL
